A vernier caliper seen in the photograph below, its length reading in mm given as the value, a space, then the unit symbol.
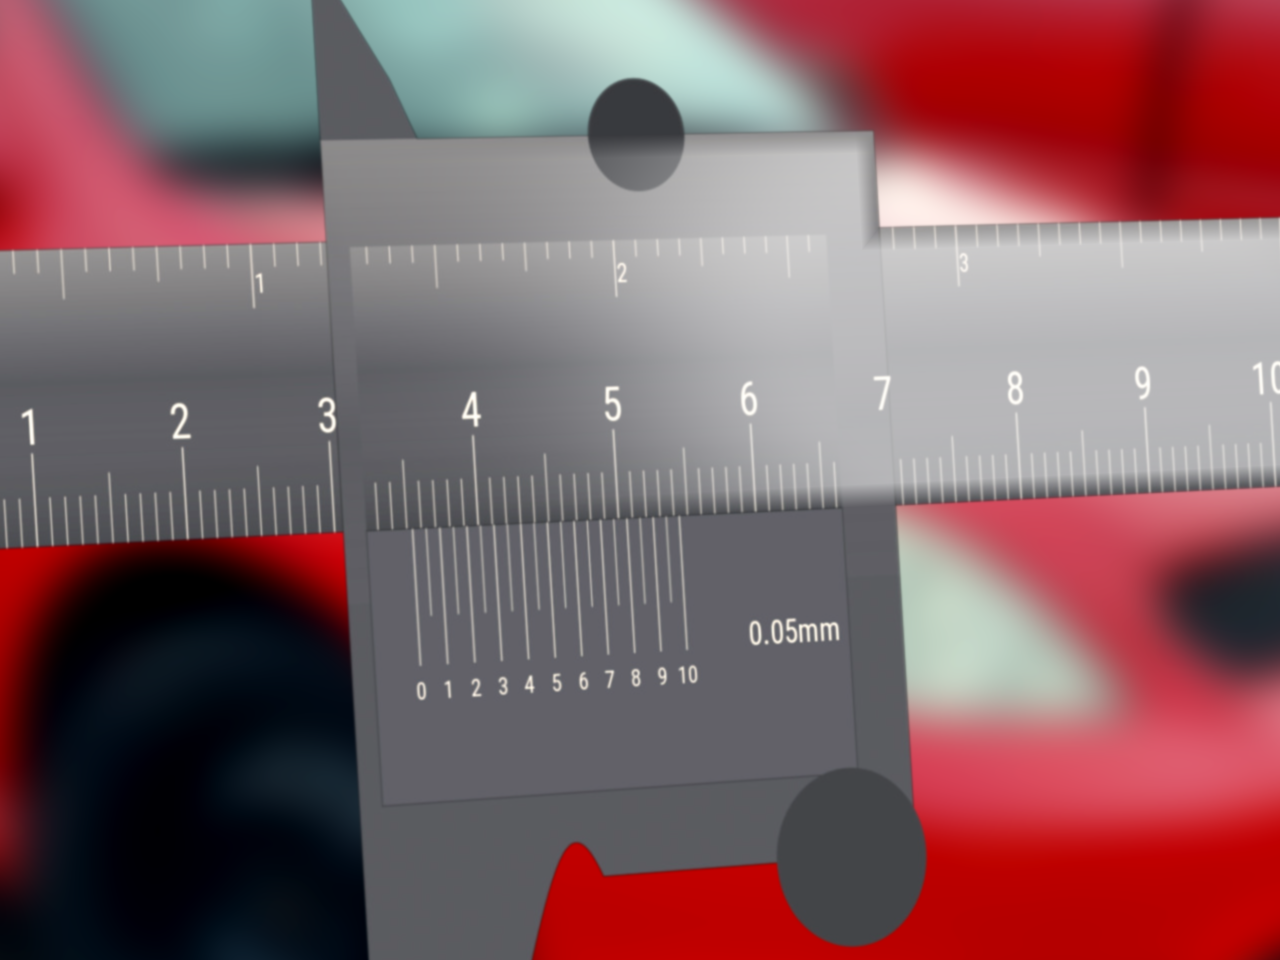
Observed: 35.4 mm
